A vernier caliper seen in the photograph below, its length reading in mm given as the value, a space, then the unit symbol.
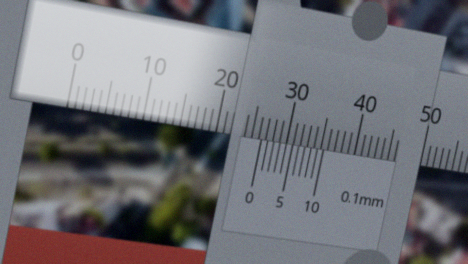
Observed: 26.4 mm
